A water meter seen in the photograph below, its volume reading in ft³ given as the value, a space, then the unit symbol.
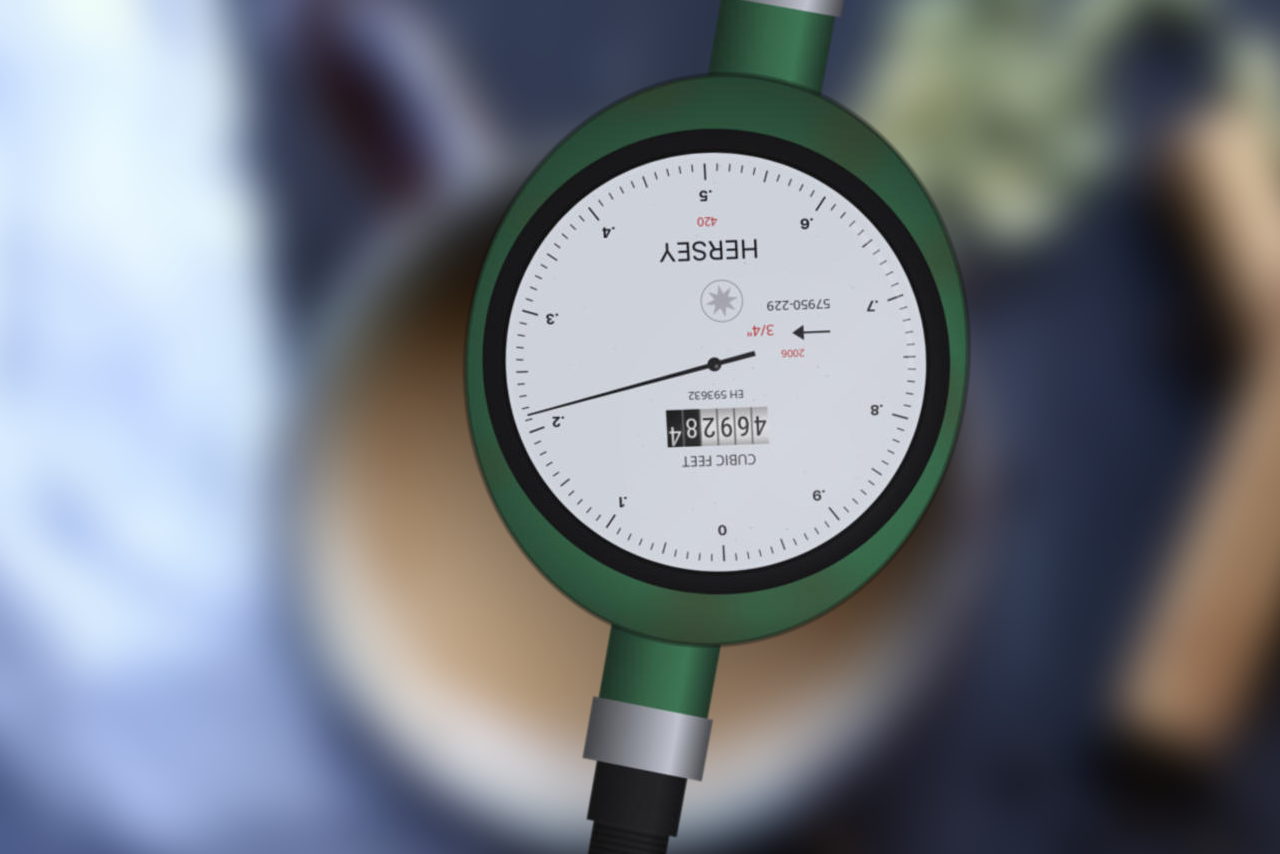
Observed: 469284.21 ft³
